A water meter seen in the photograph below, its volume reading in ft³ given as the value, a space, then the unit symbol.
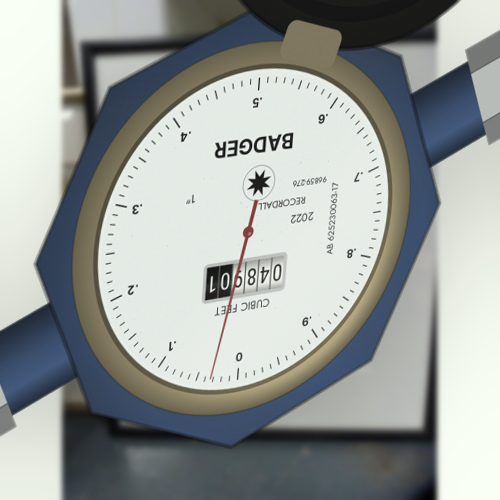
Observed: 48901.03 ft³
